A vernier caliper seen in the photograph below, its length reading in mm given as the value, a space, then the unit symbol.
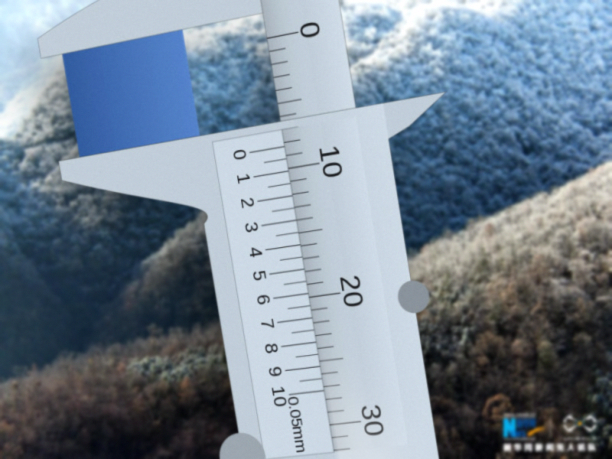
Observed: 8.3 mm
